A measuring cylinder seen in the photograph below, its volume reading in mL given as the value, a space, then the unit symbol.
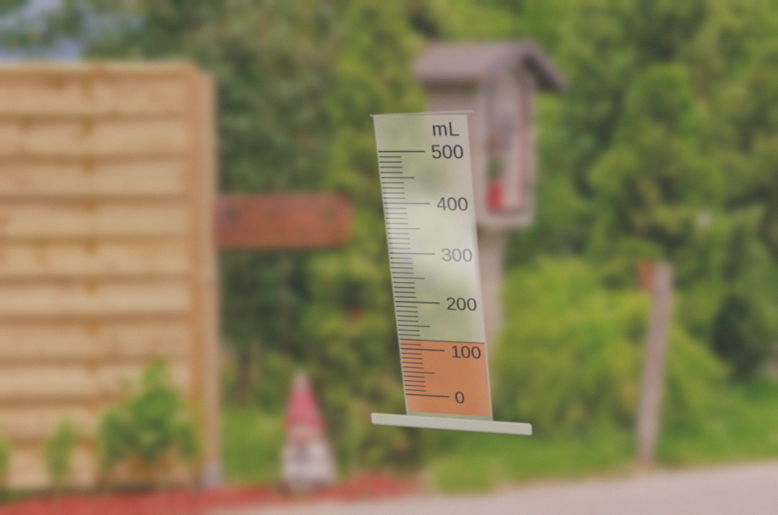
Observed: 120 mL
